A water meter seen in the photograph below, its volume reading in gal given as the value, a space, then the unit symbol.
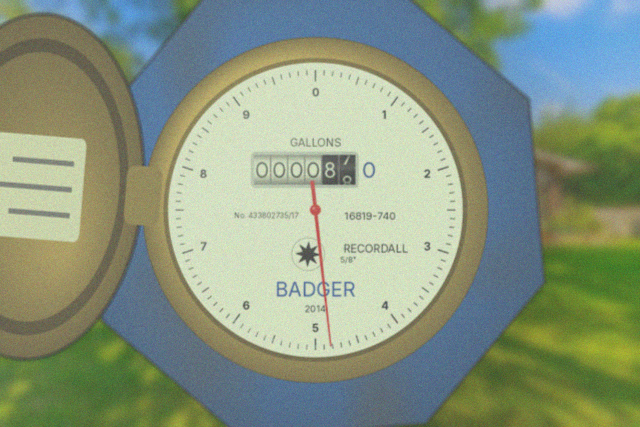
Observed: 874.8 gal
